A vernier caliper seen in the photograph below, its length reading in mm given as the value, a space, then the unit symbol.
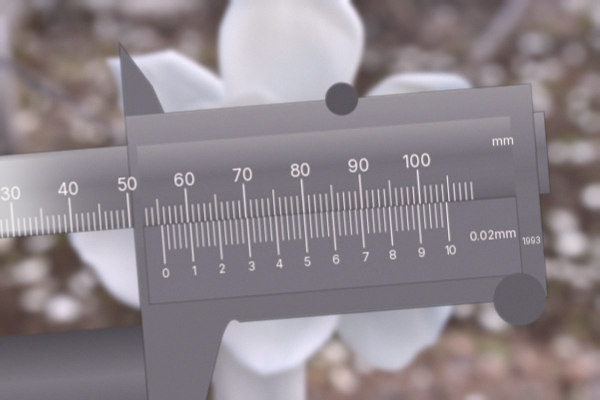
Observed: 55.5 mm
